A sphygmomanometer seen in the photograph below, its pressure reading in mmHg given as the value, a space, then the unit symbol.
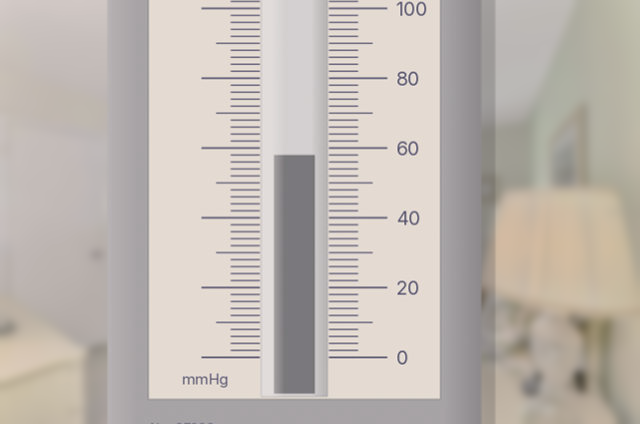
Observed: 58 mmHg
